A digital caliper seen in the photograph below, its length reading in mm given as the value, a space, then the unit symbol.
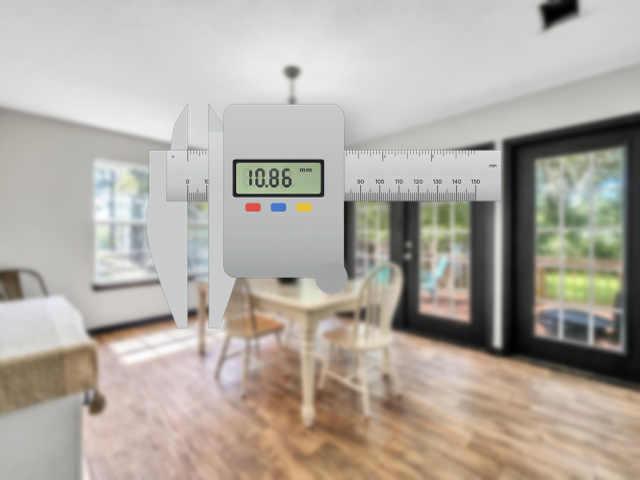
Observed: 10.86 mm
